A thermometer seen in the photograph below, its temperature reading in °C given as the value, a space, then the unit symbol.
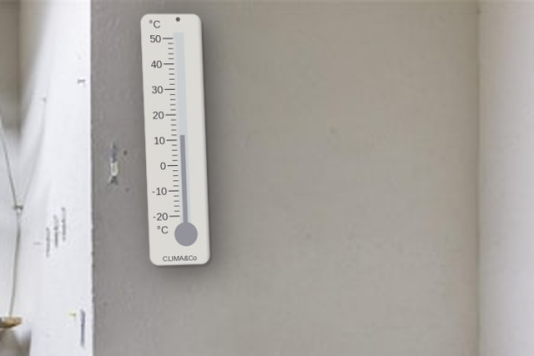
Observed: 12 °C
